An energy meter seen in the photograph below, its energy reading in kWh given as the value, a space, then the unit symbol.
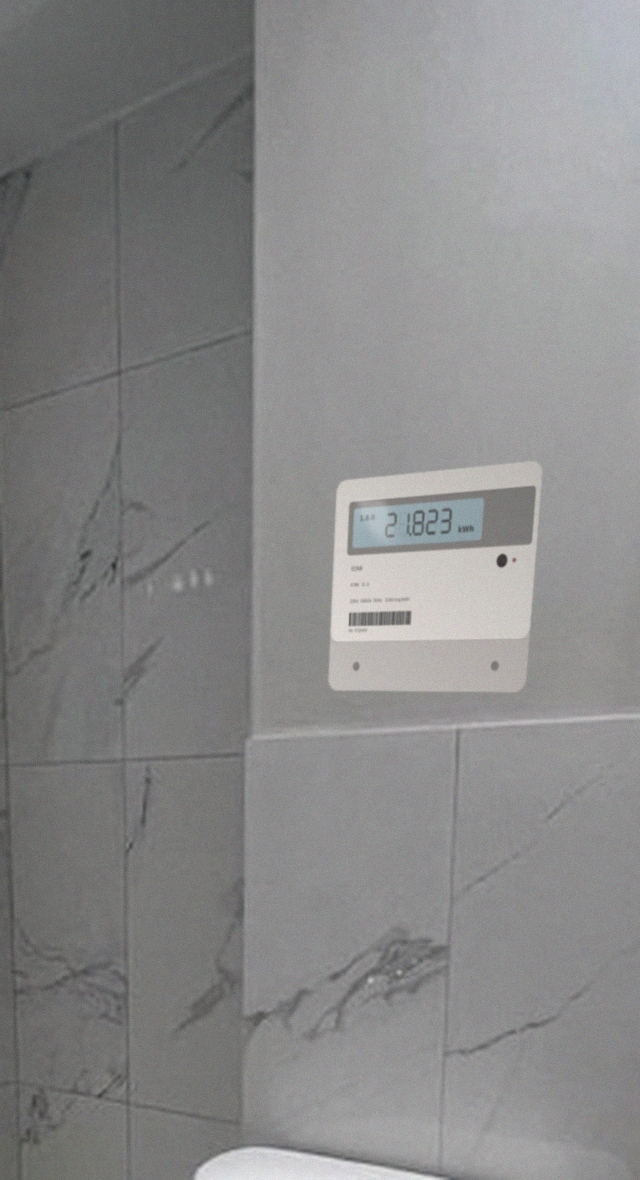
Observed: 21.823 kWh
